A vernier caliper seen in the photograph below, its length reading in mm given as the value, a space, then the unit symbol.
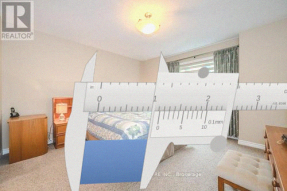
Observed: 11.2 mm
